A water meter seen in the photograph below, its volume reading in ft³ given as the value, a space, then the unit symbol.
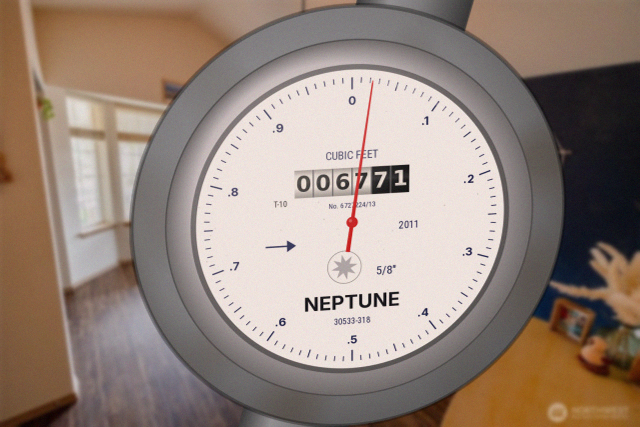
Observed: 6771.02 ft³
